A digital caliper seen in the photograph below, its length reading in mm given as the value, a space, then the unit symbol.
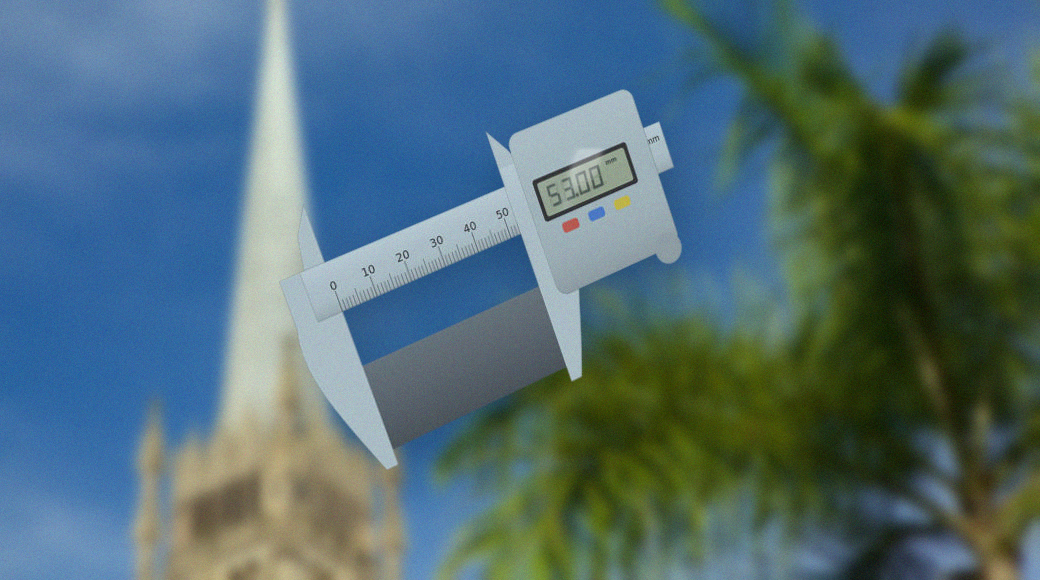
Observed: 53.00 mm
